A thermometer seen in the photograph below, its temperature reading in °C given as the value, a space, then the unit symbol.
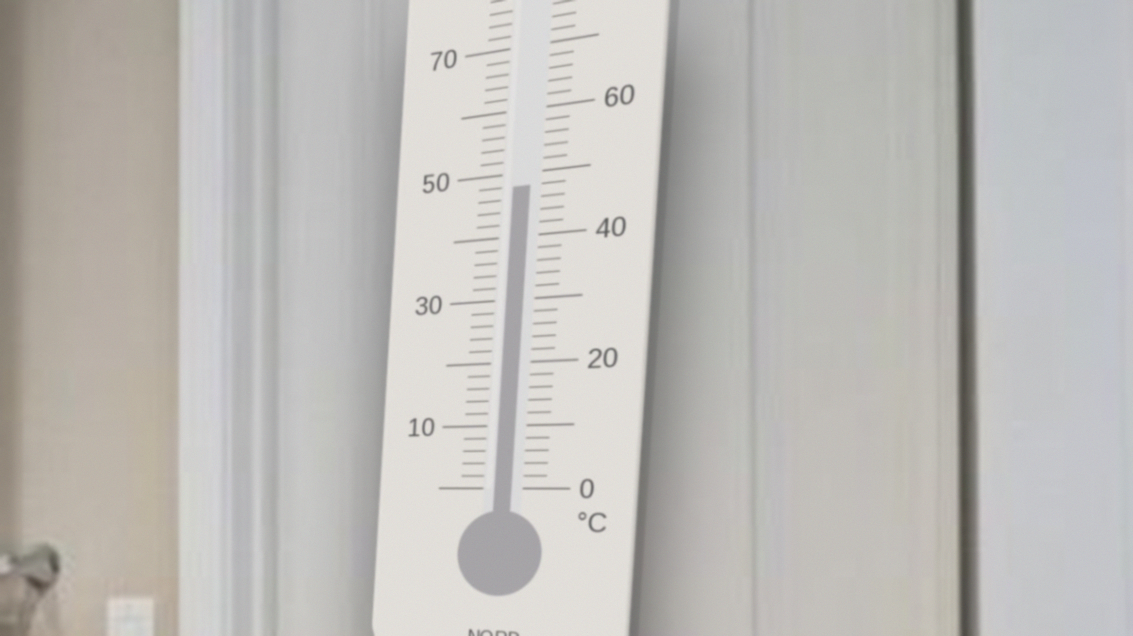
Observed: 48 °C
